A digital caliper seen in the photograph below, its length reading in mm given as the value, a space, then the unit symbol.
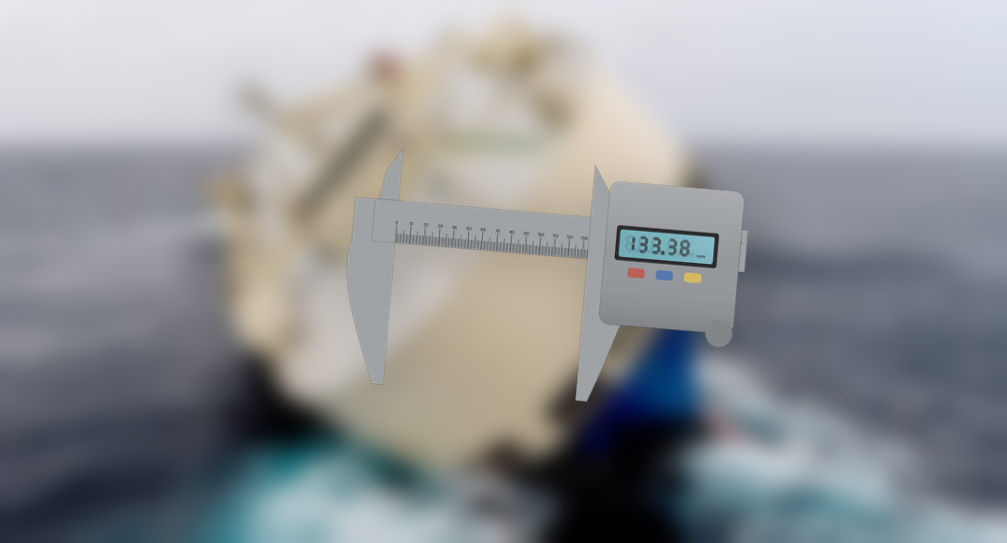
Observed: 133.38 mm
